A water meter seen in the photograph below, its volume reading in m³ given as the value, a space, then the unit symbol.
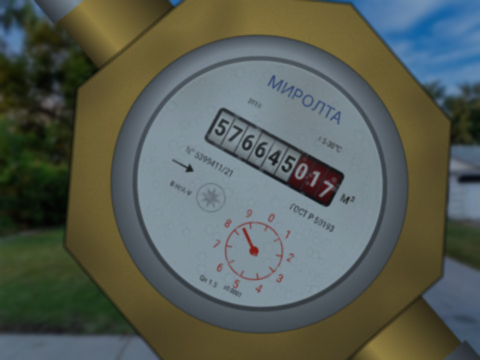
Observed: 576645.0168 m³
